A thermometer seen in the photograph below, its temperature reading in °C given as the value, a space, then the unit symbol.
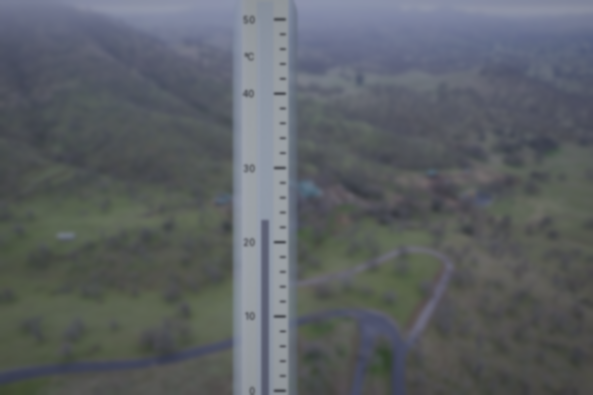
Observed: 23 °C
